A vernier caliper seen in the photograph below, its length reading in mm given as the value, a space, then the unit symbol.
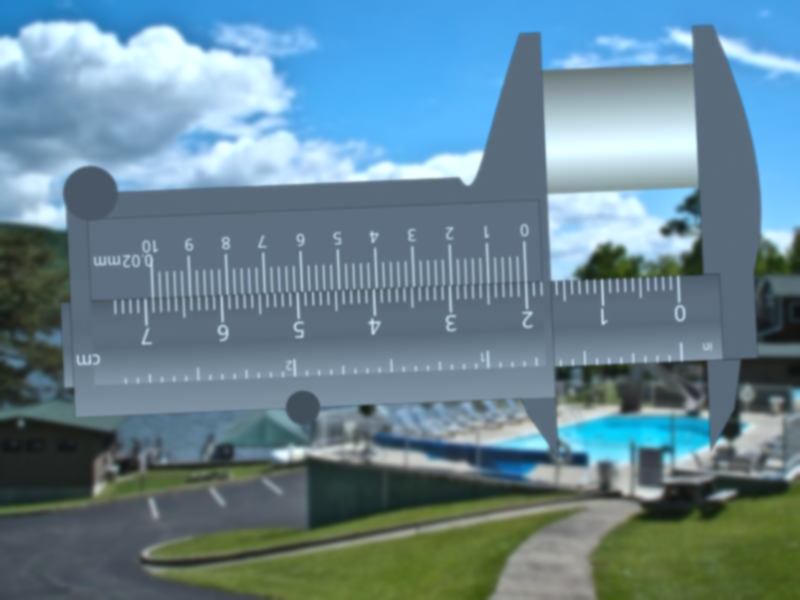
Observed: 20.0 mm
